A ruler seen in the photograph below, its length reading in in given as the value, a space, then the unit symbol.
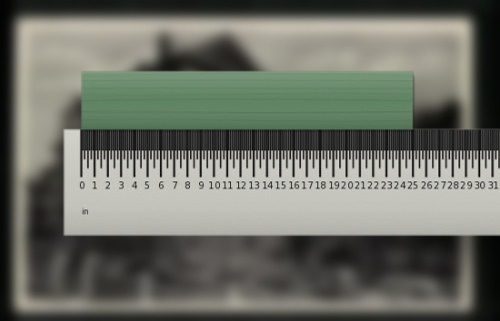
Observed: 25 in
